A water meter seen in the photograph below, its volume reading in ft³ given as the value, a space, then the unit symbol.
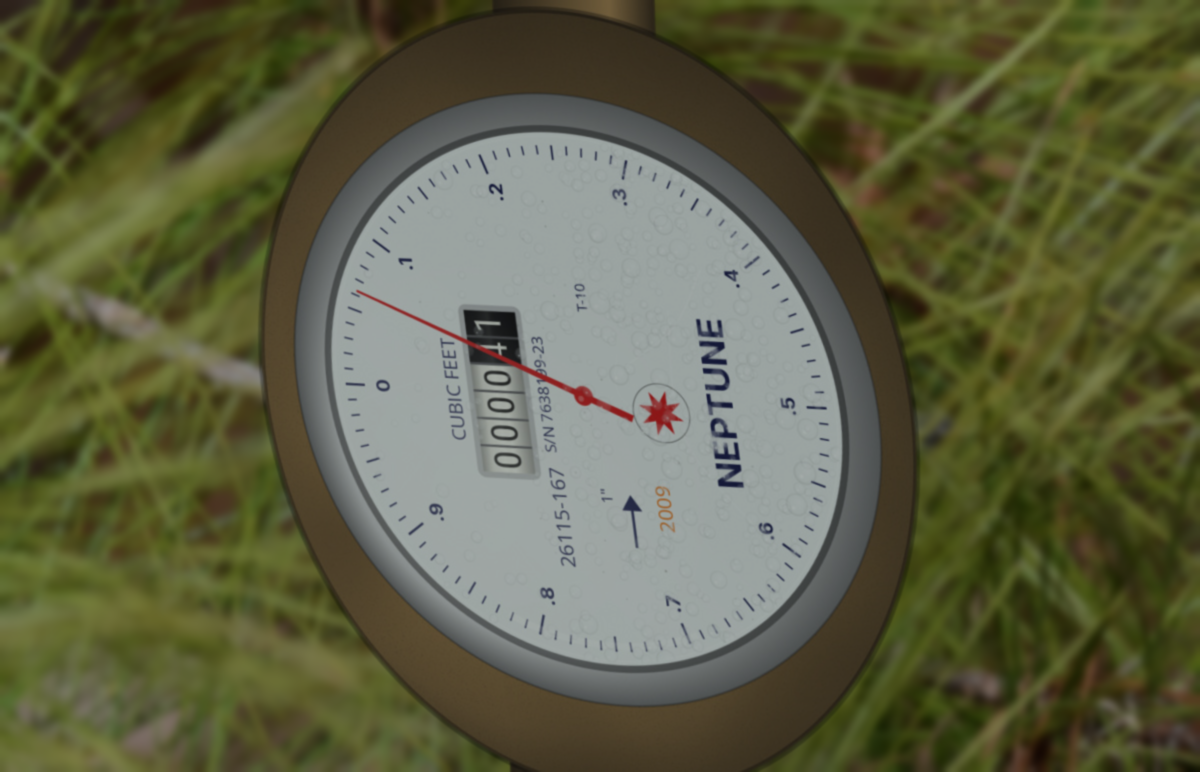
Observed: 41.06 ft³
